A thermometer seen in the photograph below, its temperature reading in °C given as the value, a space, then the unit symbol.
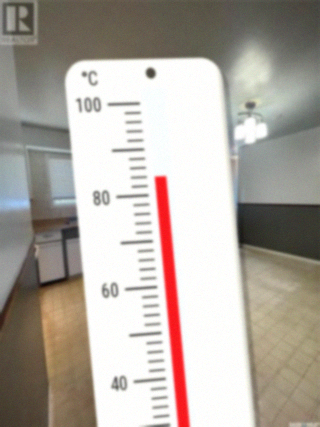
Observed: 84 °C
